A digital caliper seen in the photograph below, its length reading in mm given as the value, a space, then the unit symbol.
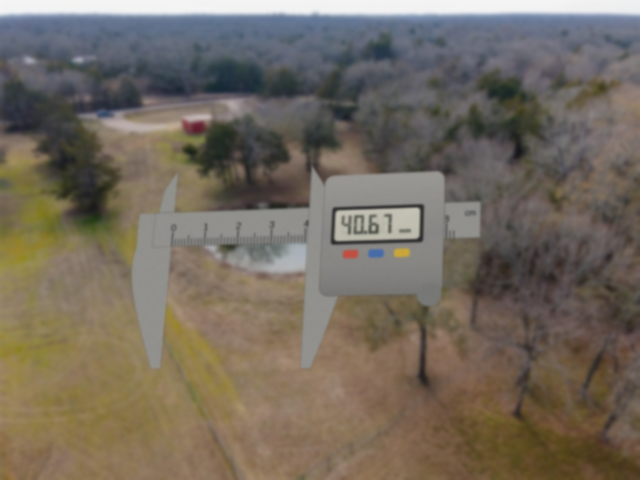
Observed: 40.67 mm
